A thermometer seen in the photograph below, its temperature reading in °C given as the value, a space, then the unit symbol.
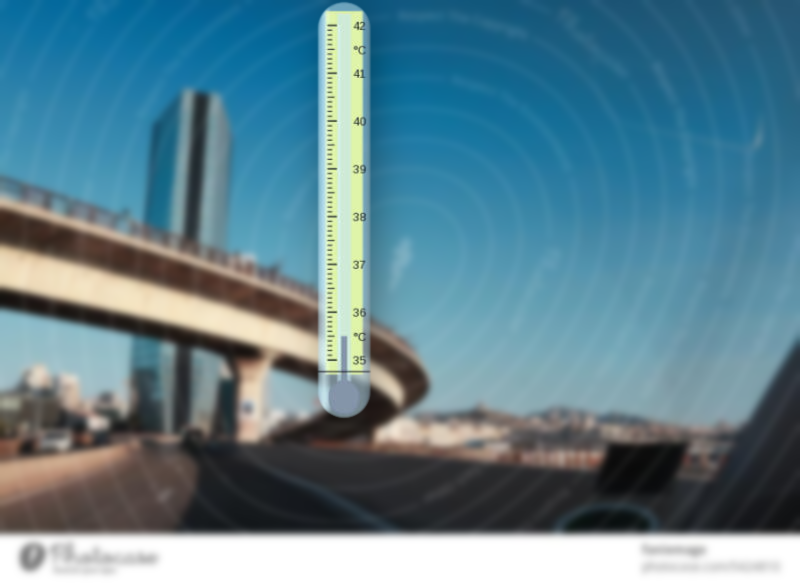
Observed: 35.5 °C
